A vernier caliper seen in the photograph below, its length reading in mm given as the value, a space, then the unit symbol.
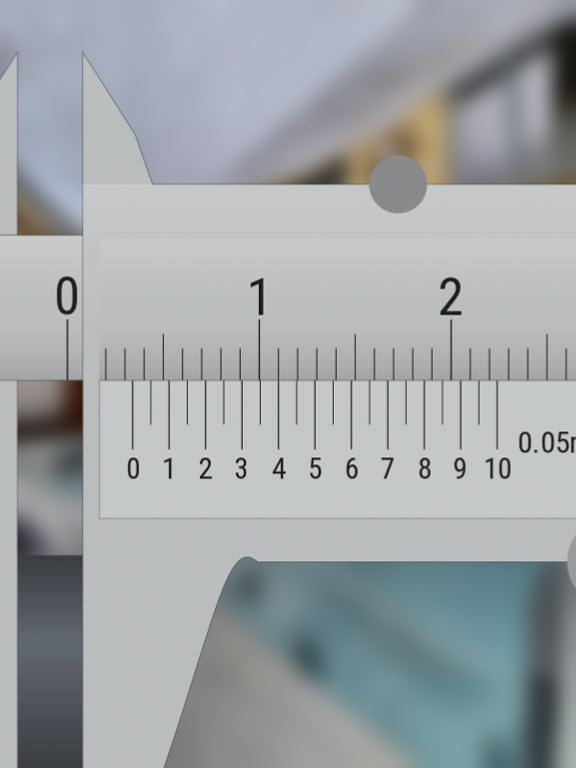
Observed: 3.4 mm
